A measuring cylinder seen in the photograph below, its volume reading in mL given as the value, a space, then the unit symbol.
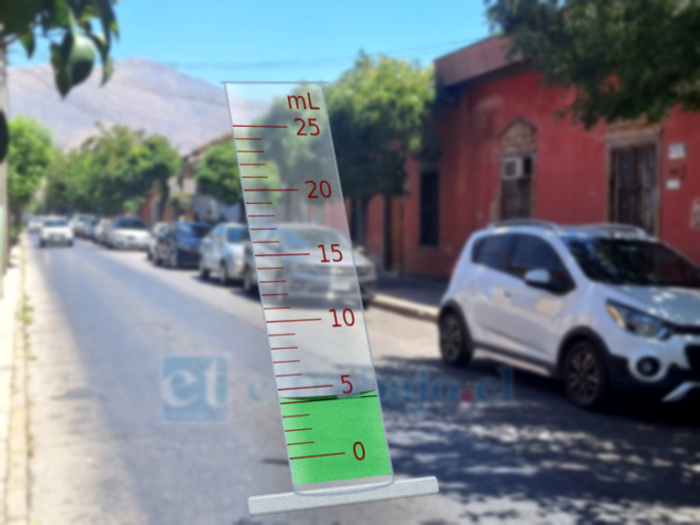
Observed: 4 mL
